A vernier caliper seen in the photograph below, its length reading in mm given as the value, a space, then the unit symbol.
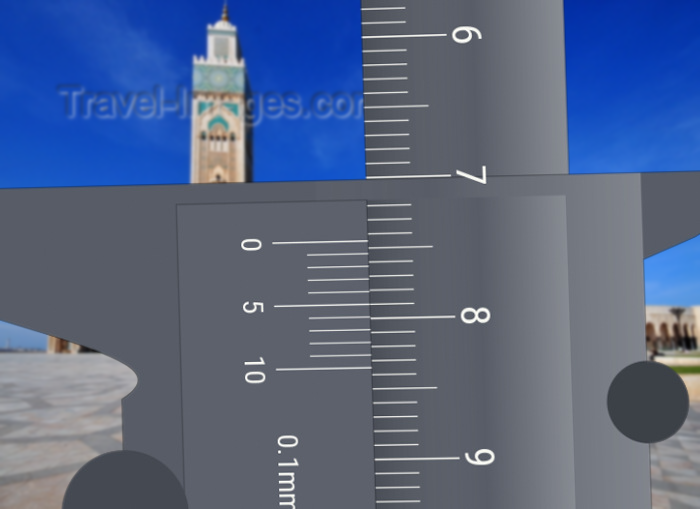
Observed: 74.5 mm
